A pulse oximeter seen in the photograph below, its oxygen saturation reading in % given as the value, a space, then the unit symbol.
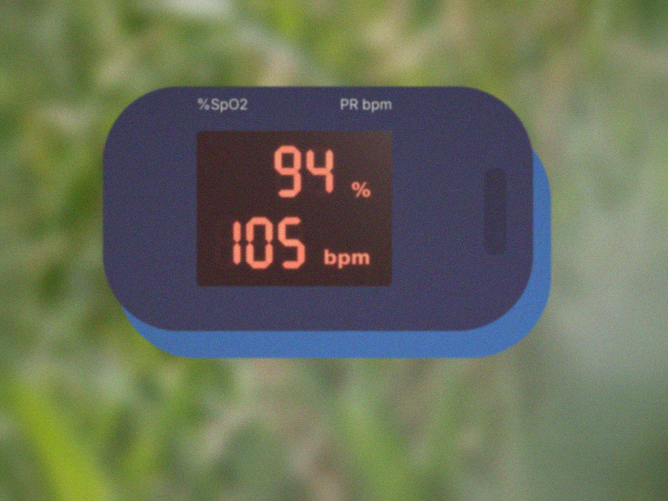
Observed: 94 %
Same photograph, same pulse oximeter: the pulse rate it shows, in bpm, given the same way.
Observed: 105 bpm
